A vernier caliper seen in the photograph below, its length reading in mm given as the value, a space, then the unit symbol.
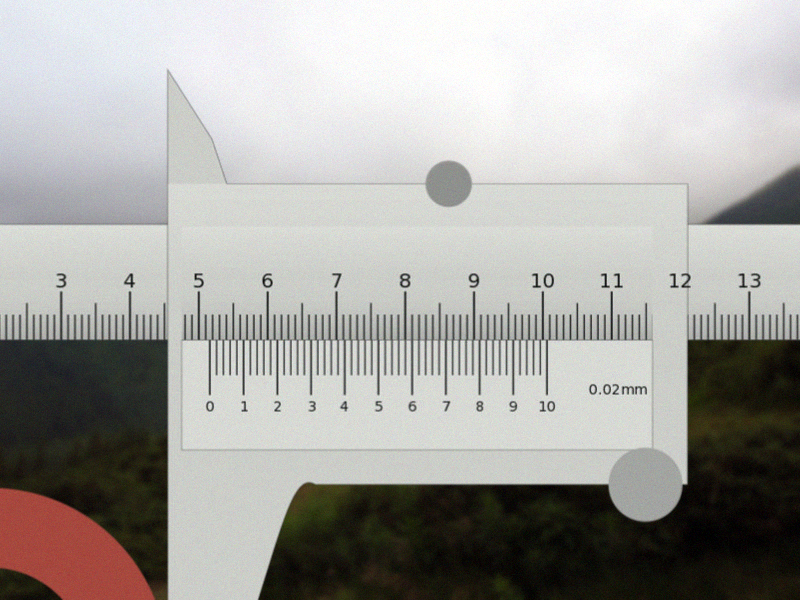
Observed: 51.6 mm
